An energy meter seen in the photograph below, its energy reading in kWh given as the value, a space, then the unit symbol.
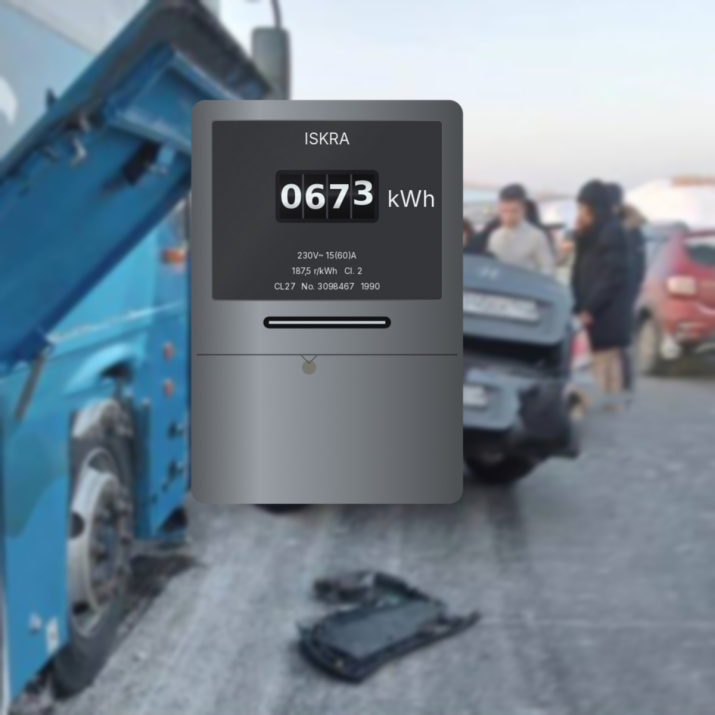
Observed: 673 kWh
